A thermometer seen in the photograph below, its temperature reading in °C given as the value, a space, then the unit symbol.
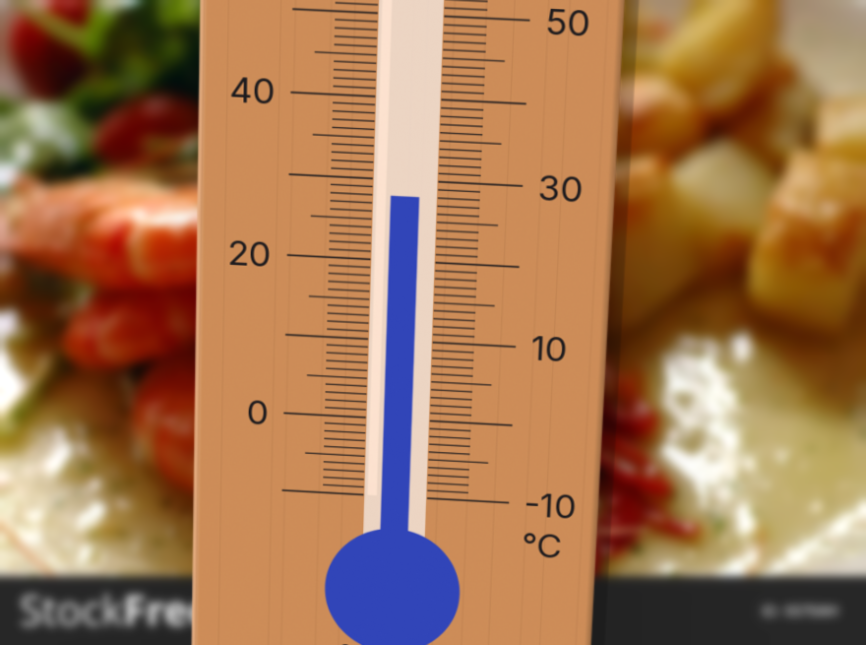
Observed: 28 °C
